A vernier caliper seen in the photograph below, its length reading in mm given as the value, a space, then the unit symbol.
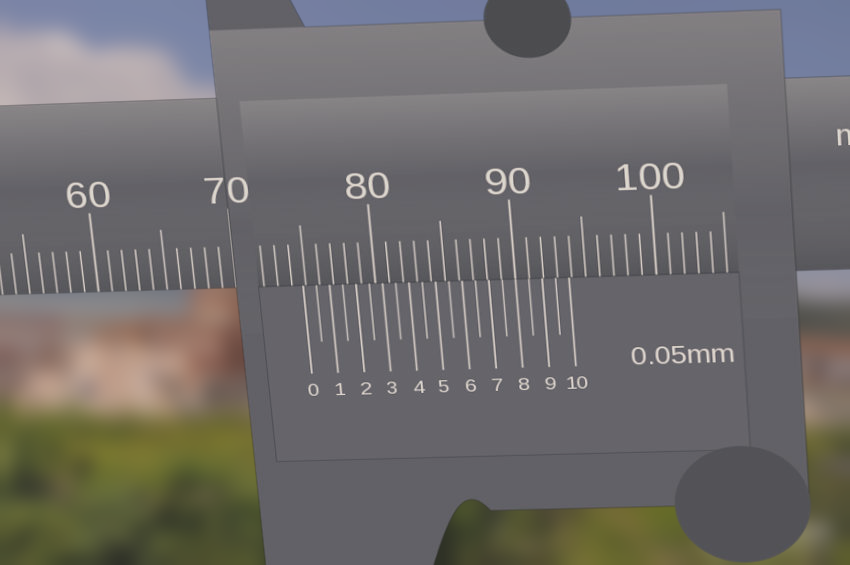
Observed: 74.8 mm
